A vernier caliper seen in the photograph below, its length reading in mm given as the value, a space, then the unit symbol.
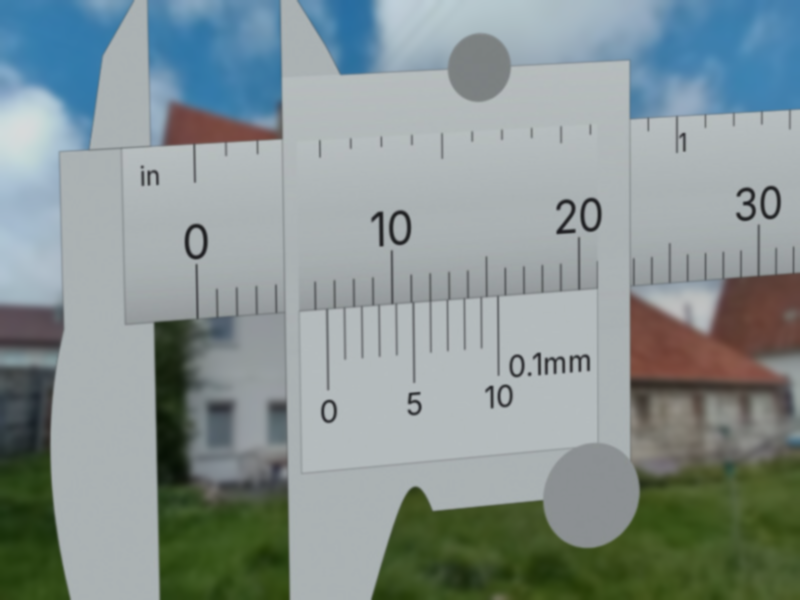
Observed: 6.6 mm
